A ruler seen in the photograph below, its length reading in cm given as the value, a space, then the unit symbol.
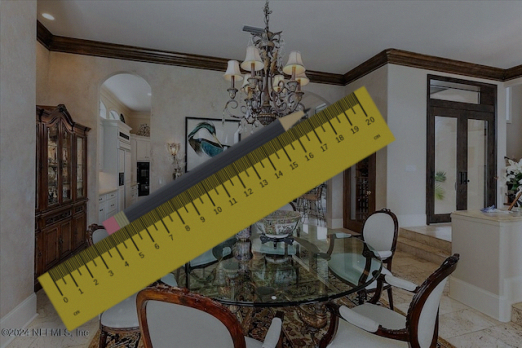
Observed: 13.5 cm
